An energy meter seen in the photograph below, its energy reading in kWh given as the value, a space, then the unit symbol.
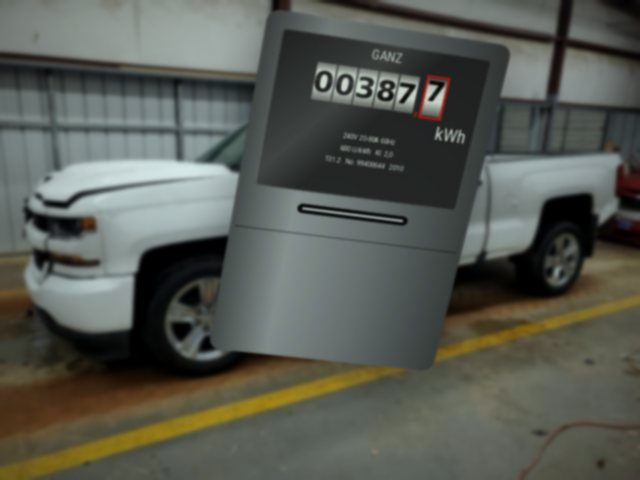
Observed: 387.7 kWh
